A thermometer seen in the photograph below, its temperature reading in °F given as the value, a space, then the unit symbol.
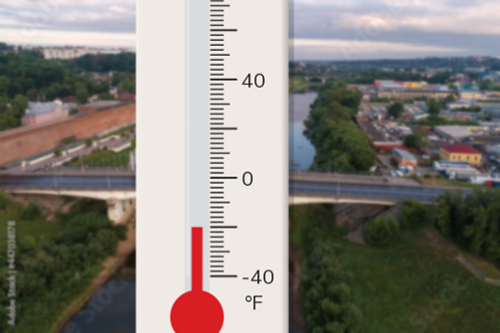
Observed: -20 °F
